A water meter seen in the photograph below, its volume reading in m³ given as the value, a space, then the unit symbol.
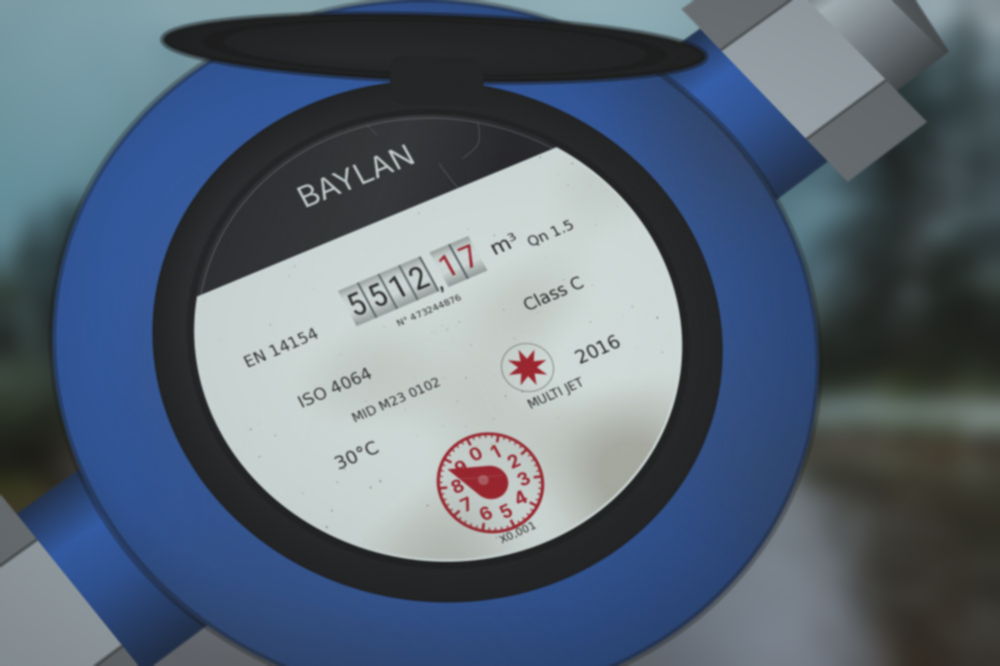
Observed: 5512.178 m³
